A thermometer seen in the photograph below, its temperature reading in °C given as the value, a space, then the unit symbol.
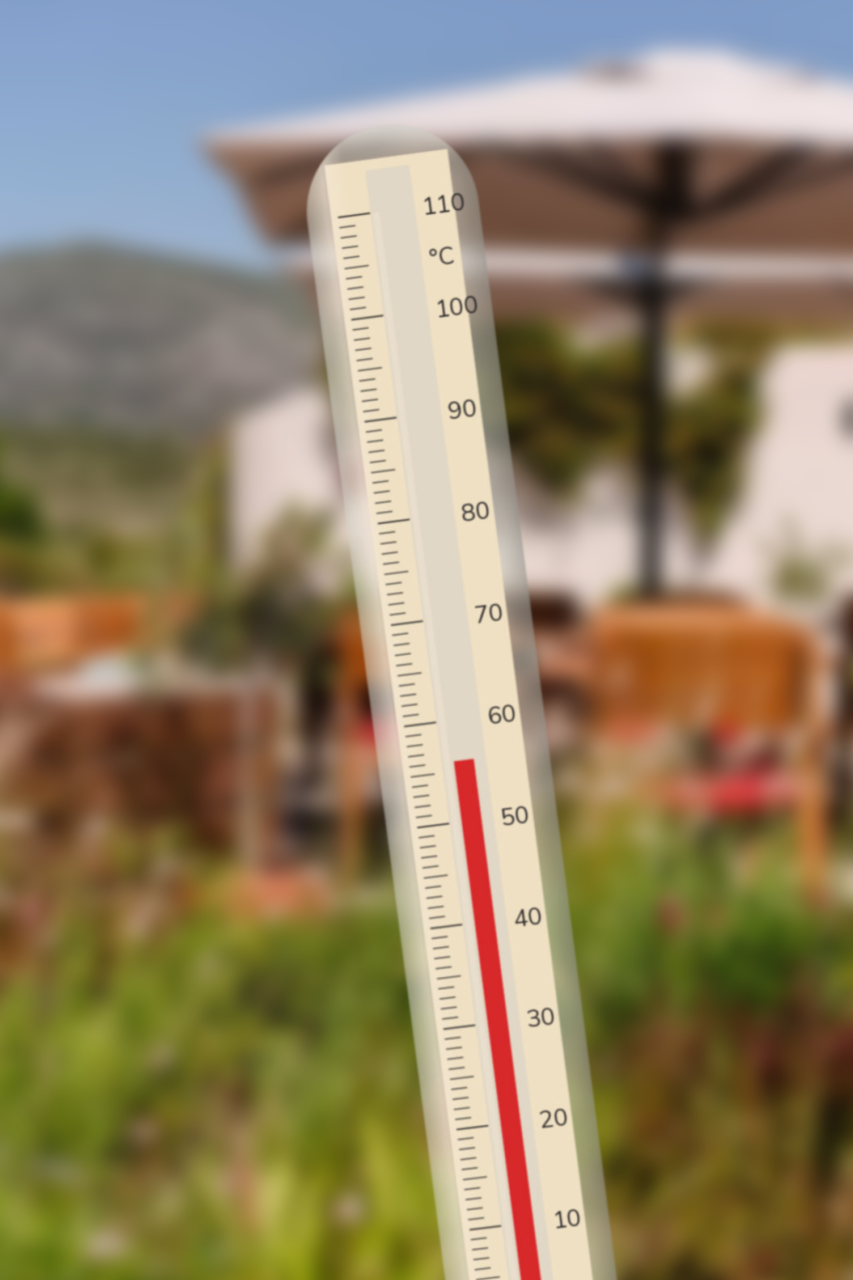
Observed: 56 °C
